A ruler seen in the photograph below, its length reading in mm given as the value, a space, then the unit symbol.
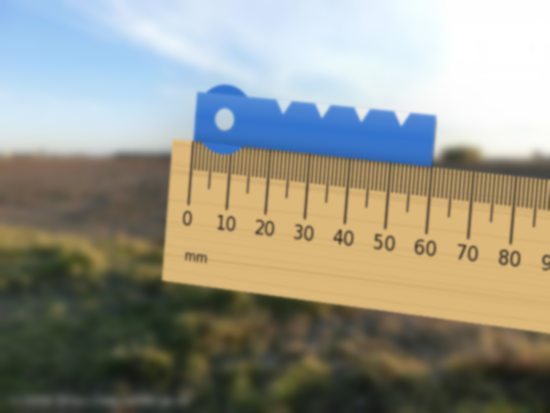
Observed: 60 mm
